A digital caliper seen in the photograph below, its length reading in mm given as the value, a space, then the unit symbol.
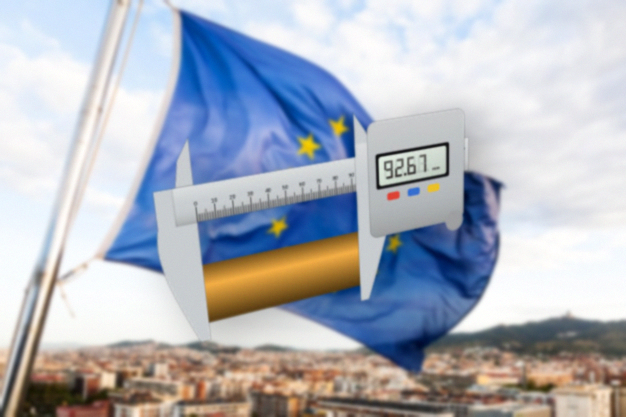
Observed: 92.67 mm
